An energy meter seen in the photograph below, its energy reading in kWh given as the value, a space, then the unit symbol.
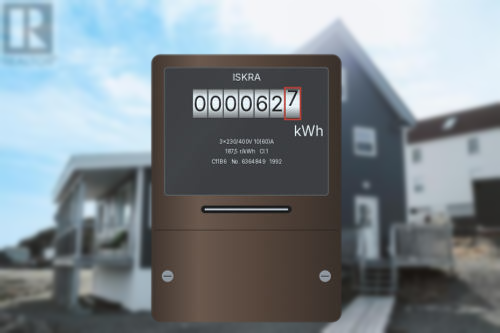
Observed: 62.7 kWh
